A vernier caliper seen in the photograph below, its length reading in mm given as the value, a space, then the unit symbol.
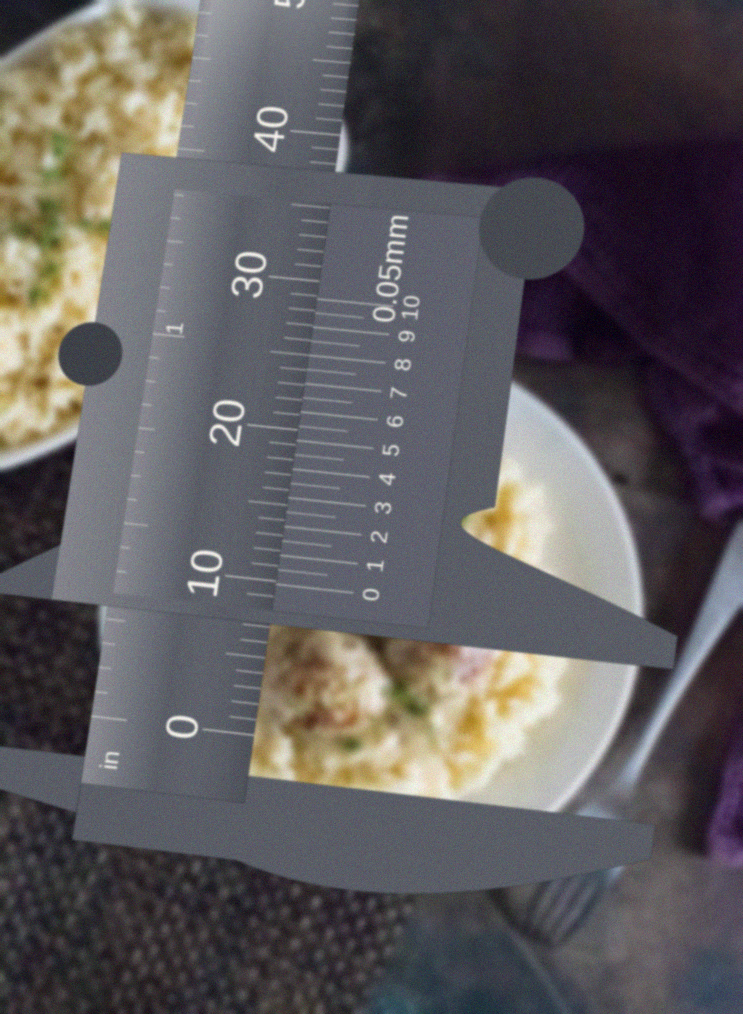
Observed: 9.8 mm
